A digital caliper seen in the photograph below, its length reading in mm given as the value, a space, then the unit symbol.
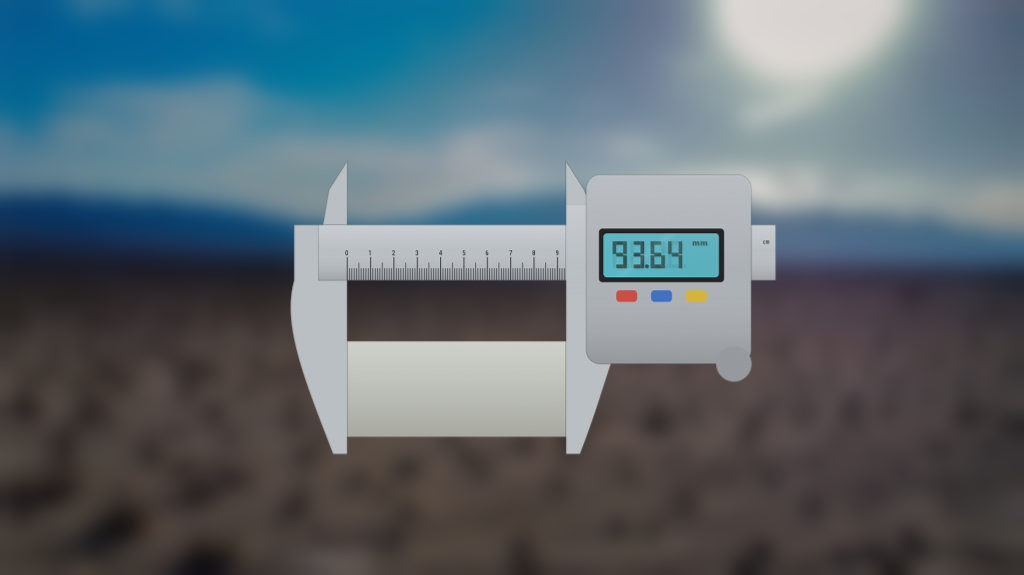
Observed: 93.64 mm
